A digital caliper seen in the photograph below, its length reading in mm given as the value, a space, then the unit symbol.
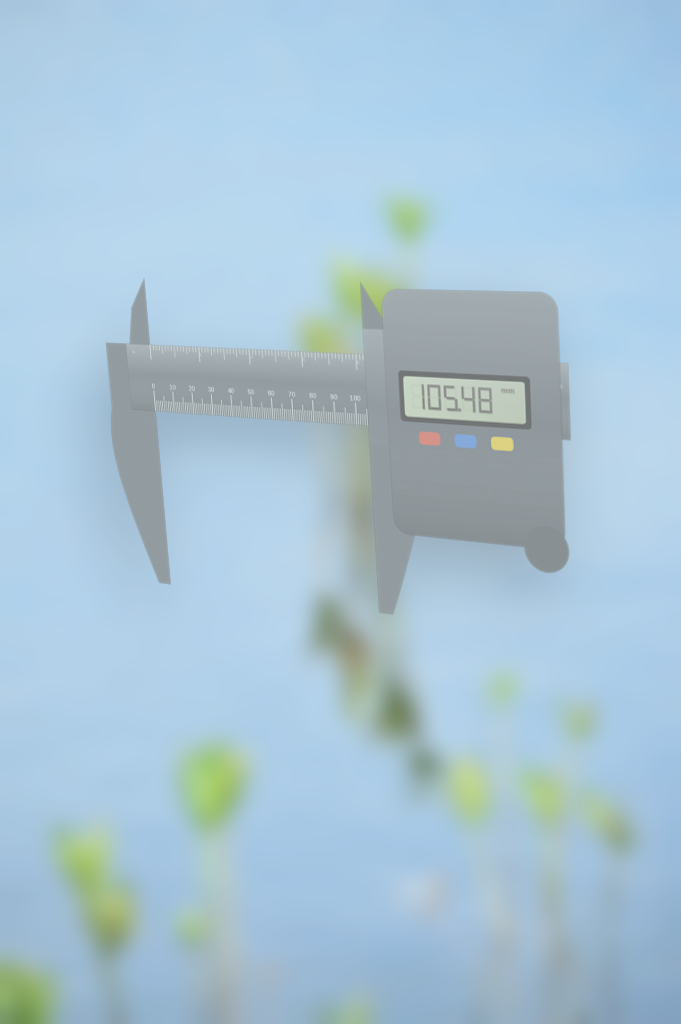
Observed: 105.48 mm
